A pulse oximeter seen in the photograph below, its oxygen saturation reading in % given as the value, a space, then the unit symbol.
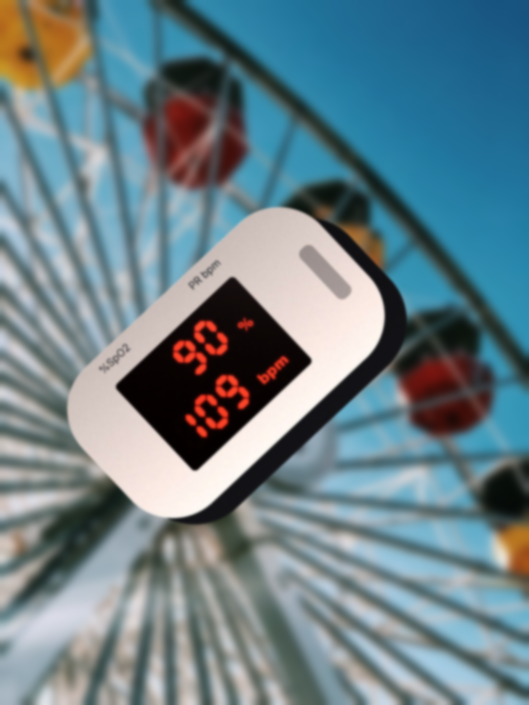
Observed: 90 %
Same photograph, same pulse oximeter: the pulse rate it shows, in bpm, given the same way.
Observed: 109 bpm
